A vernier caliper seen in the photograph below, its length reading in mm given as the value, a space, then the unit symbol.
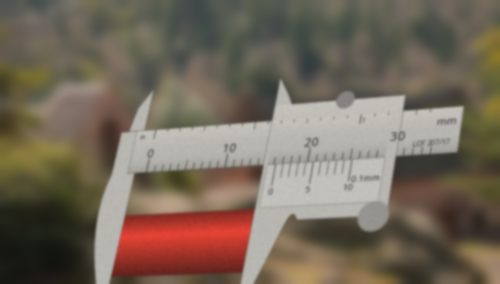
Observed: 16.2 mm
